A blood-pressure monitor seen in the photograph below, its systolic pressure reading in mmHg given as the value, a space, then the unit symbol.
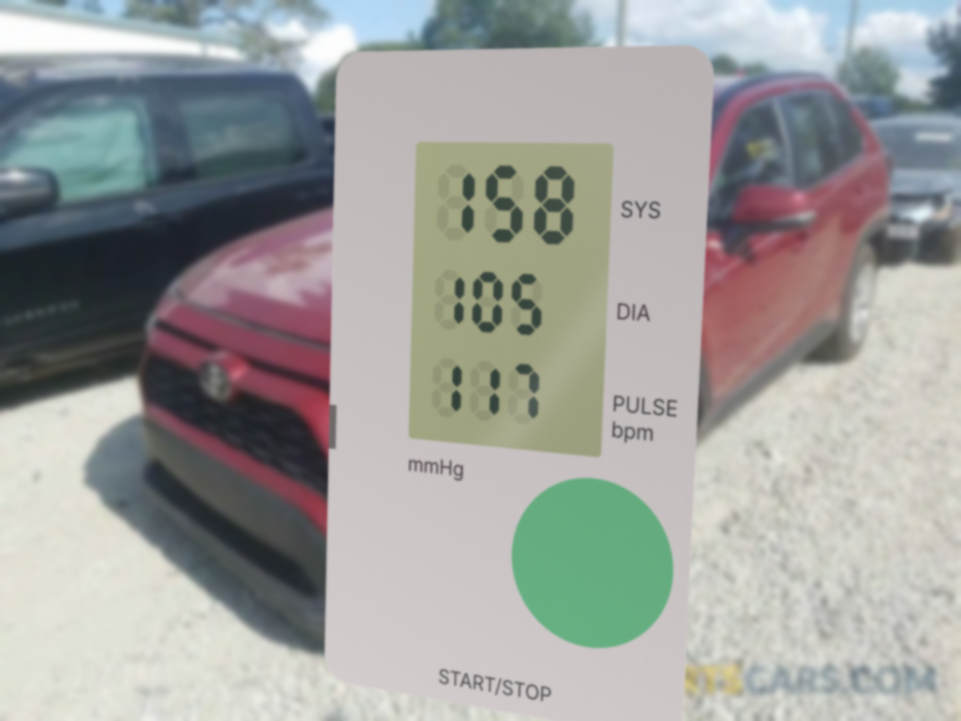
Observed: 158 mmHg
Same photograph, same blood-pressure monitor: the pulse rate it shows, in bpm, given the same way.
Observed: 117 bpm
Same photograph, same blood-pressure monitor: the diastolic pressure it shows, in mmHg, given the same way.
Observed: 105 mmHg
